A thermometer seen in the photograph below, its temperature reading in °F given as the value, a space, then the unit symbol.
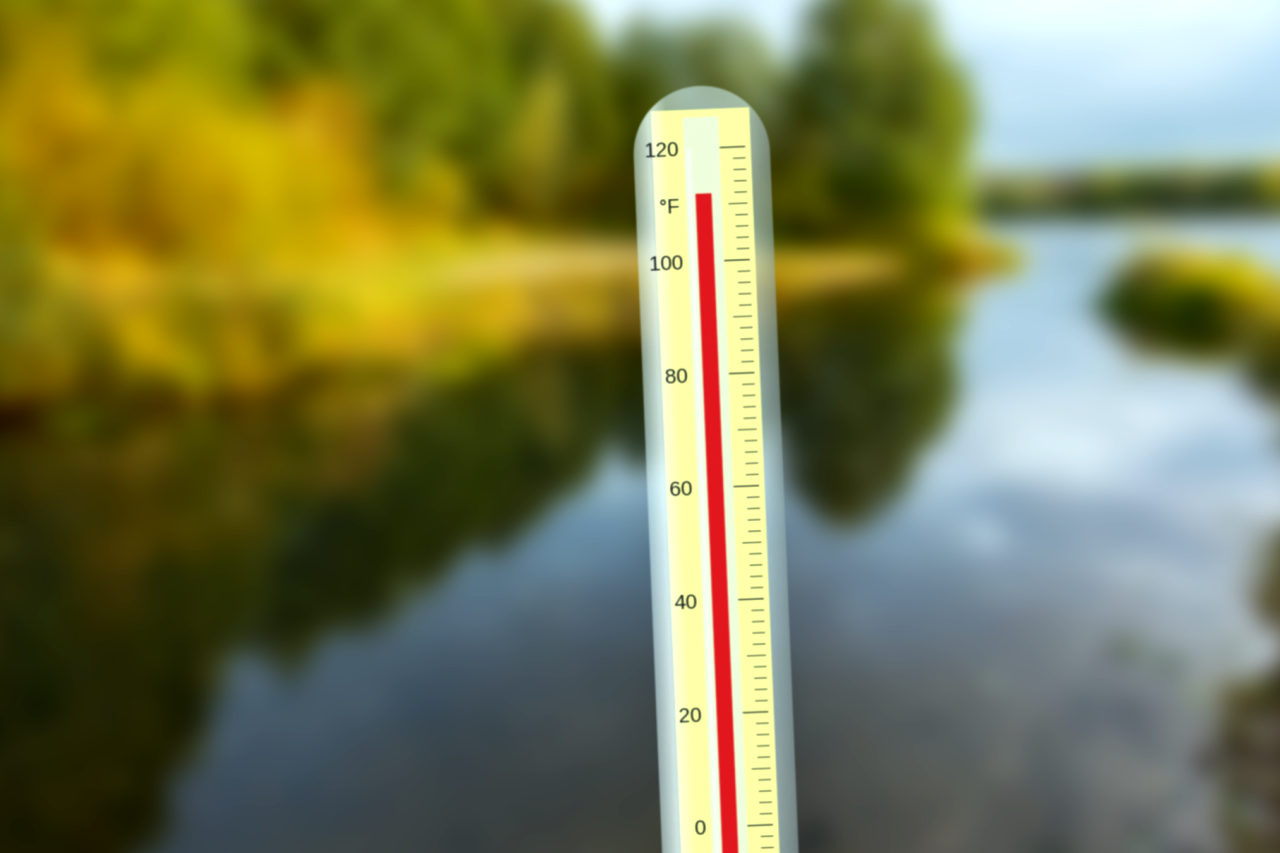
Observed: 112 °F
